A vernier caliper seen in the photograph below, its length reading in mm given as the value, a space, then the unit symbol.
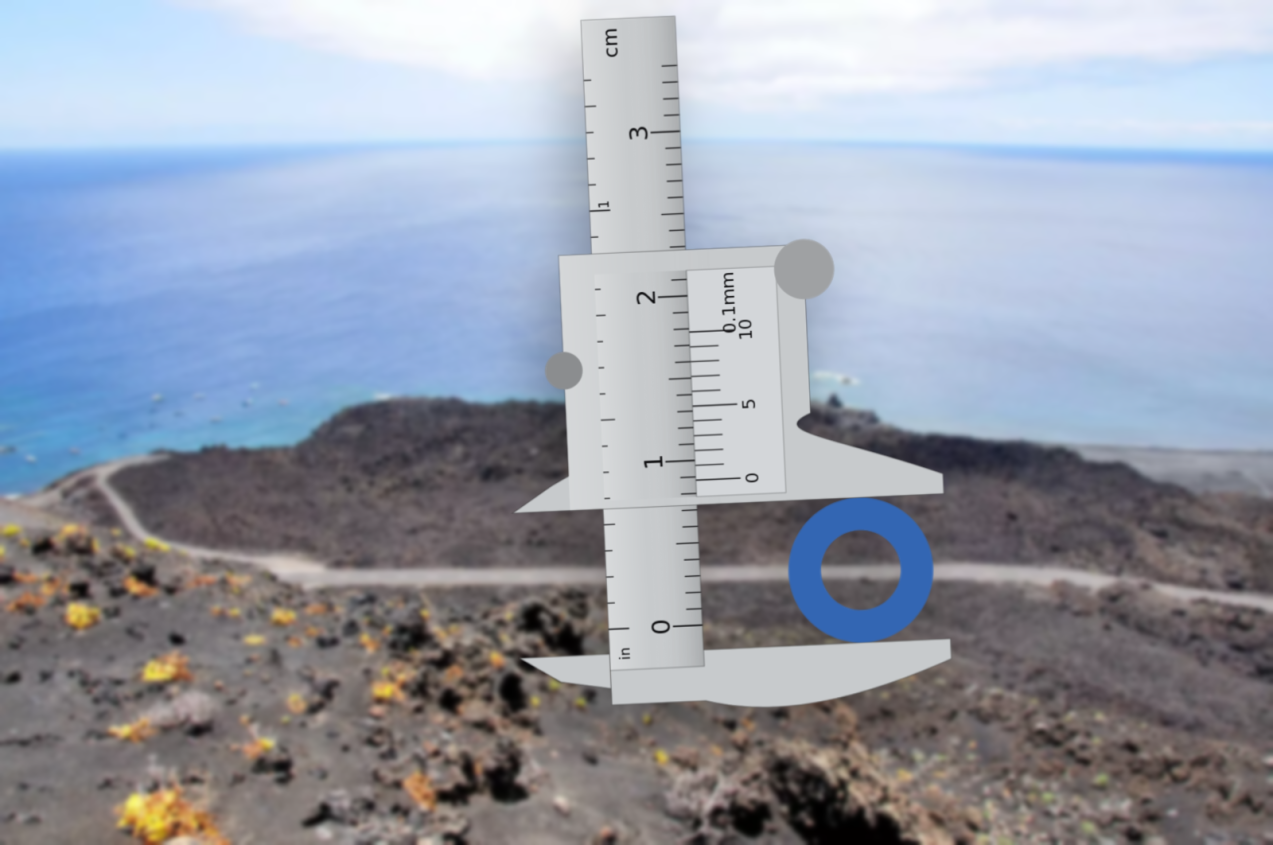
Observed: 8.8 mm
